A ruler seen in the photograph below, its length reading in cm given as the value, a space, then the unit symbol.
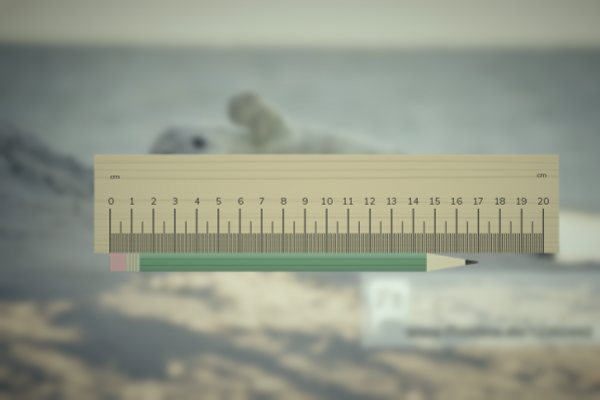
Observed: 17 cm
